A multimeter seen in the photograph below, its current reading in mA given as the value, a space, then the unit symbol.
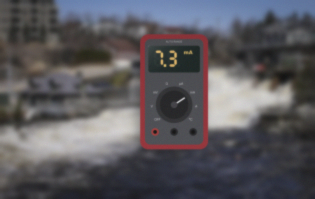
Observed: 7.3 mA
